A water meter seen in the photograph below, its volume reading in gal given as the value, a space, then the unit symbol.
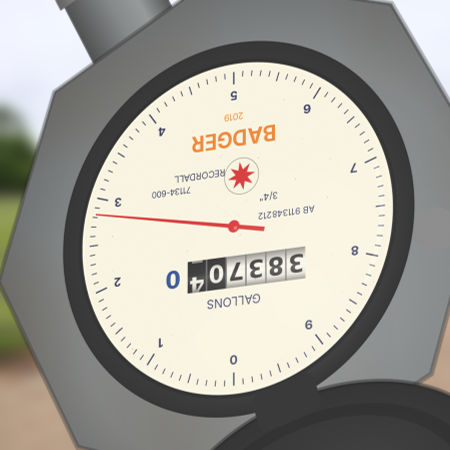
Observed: 3837042.8 gal
